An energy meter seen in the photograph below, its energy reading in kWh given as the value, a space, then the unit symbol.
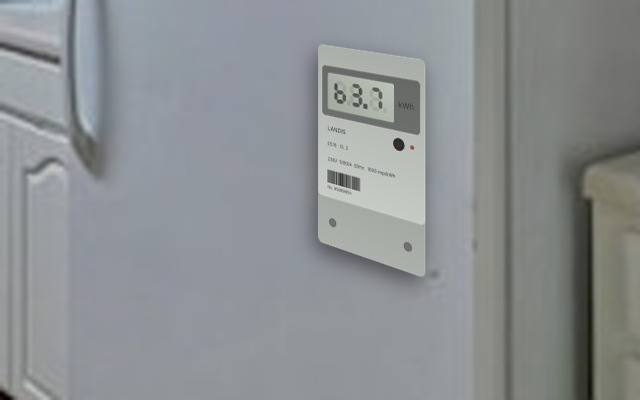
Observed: 63.7 kWh
